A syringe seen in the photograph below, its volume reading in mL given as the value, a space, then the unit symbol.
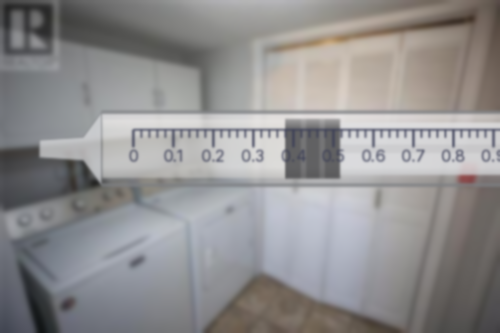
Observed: 0.38 mL
